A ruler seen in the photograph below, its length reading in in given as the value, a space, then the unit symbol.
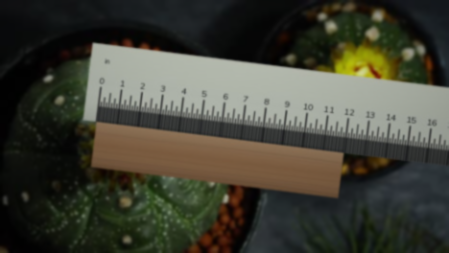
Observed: 12 in
